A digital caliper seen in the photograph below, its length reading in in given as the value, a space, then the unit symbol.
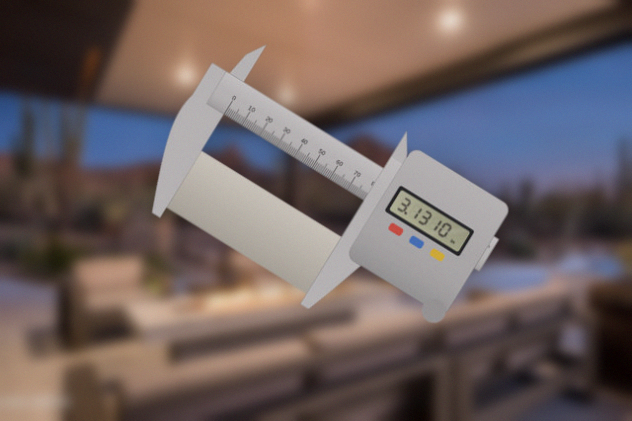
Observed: 3.1310 in
